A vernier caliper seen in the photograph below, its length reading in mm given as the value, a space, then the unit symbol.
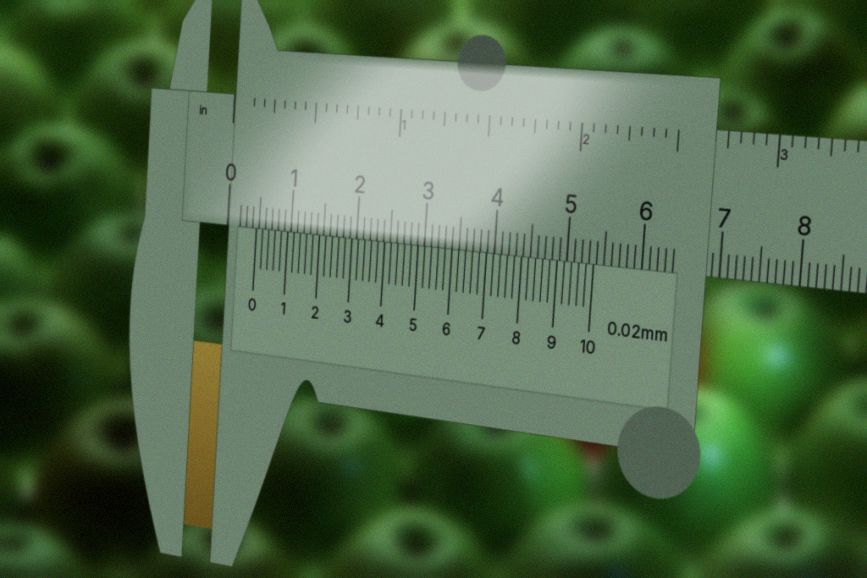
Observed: 4.6 mm
